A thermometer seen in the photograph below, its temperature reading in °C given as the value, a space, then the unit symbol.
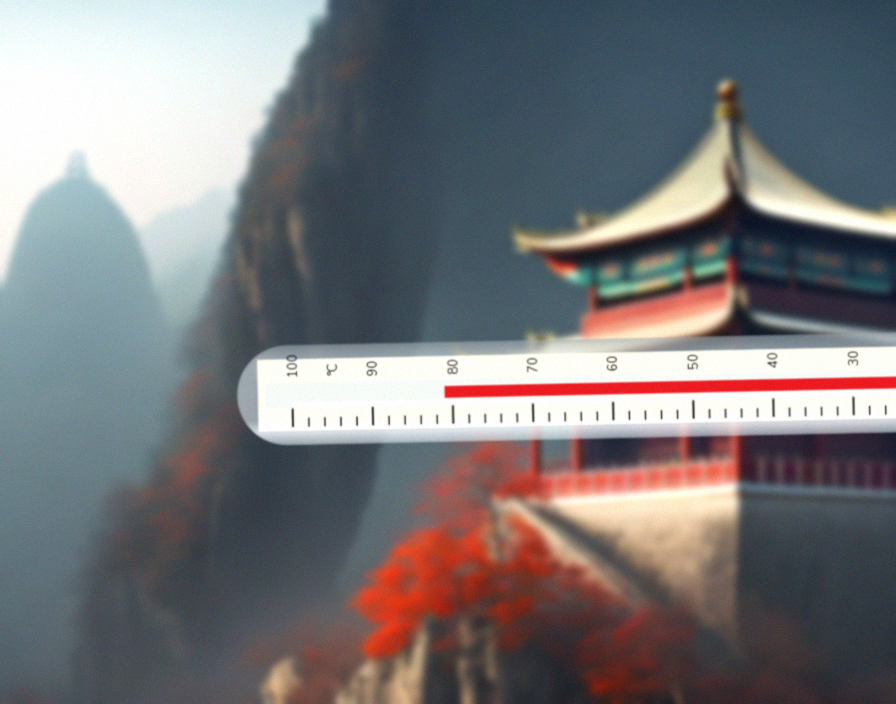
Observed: 81 °C
